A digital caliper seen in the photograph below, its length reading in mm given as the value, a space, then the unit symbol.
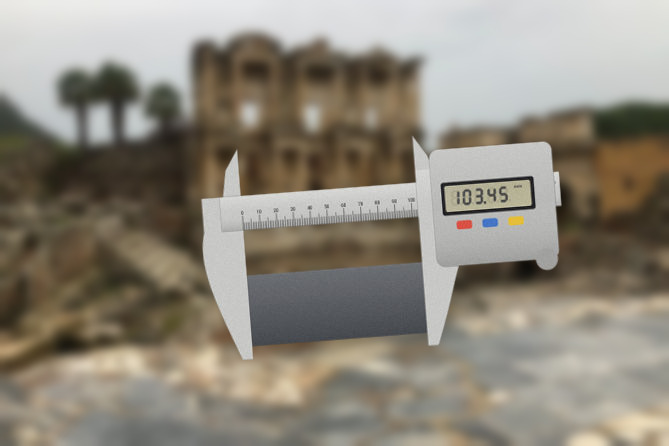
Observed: 103.45 mm
